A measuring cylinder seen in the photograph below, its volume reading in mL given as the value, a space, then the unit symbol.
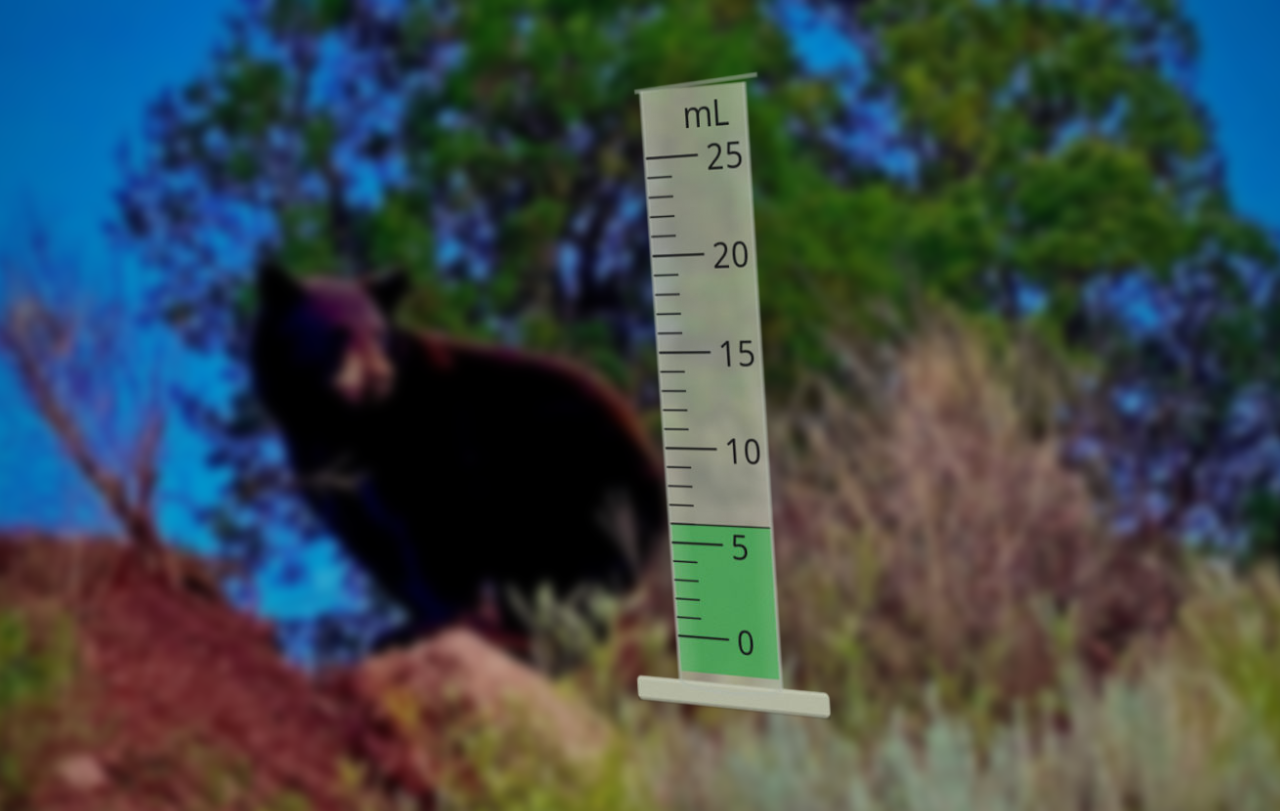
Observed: 6 mL
